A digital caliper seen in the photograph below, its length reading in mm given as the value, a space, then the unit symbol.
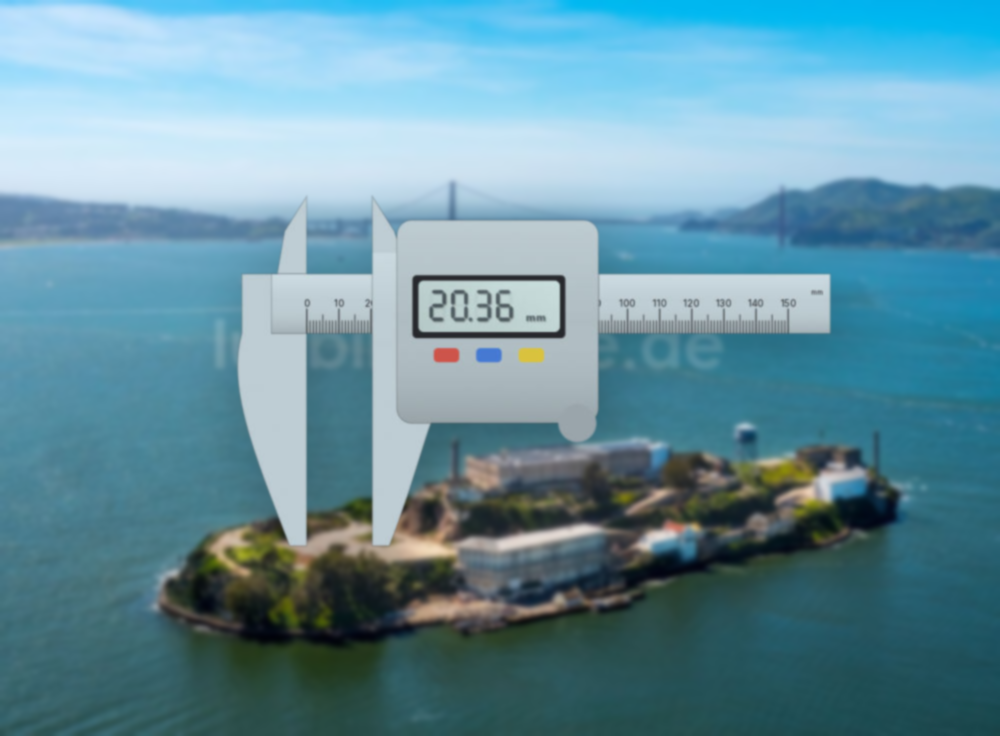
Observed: 20.36 mm
